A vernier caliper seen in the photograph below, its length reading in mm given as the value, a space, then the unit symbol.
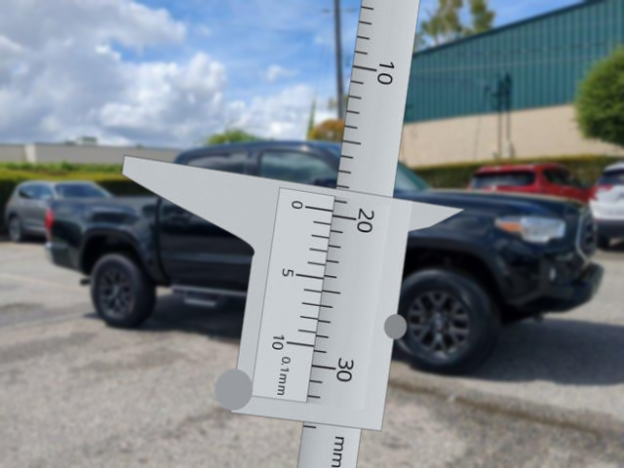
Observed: 19.7 mm
